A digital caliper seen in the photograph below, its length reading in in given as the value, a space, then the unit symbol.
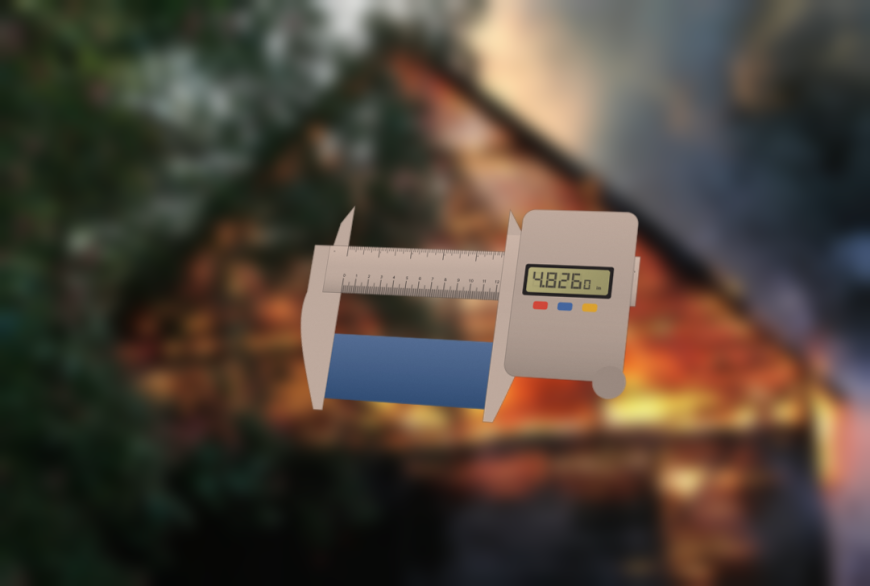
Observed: 4.8260 in
